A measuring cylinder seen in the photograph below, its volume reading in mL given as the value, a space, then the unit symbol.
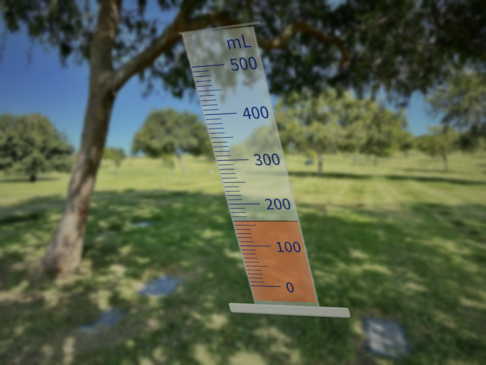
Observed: 160 mL
